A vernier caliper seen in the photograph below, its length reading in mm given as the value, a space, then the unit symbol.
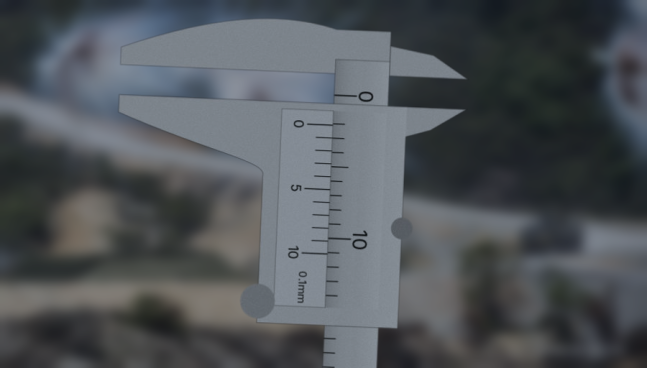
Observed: 2.1 mm
